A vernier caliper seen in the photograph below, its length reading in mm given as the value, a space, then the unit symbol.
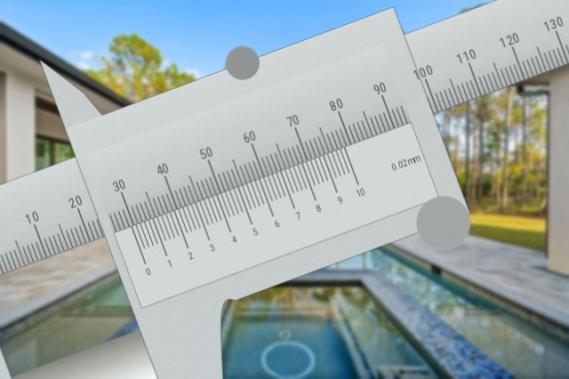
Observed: 29.5 mm
